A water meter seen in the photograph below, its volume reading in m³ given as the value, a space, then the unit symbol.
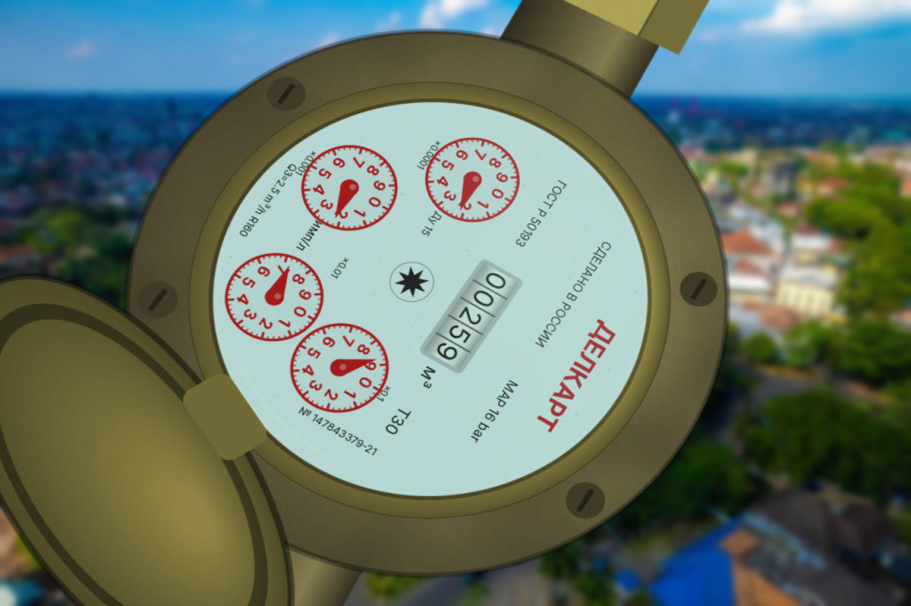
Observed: 259.8722 m³
